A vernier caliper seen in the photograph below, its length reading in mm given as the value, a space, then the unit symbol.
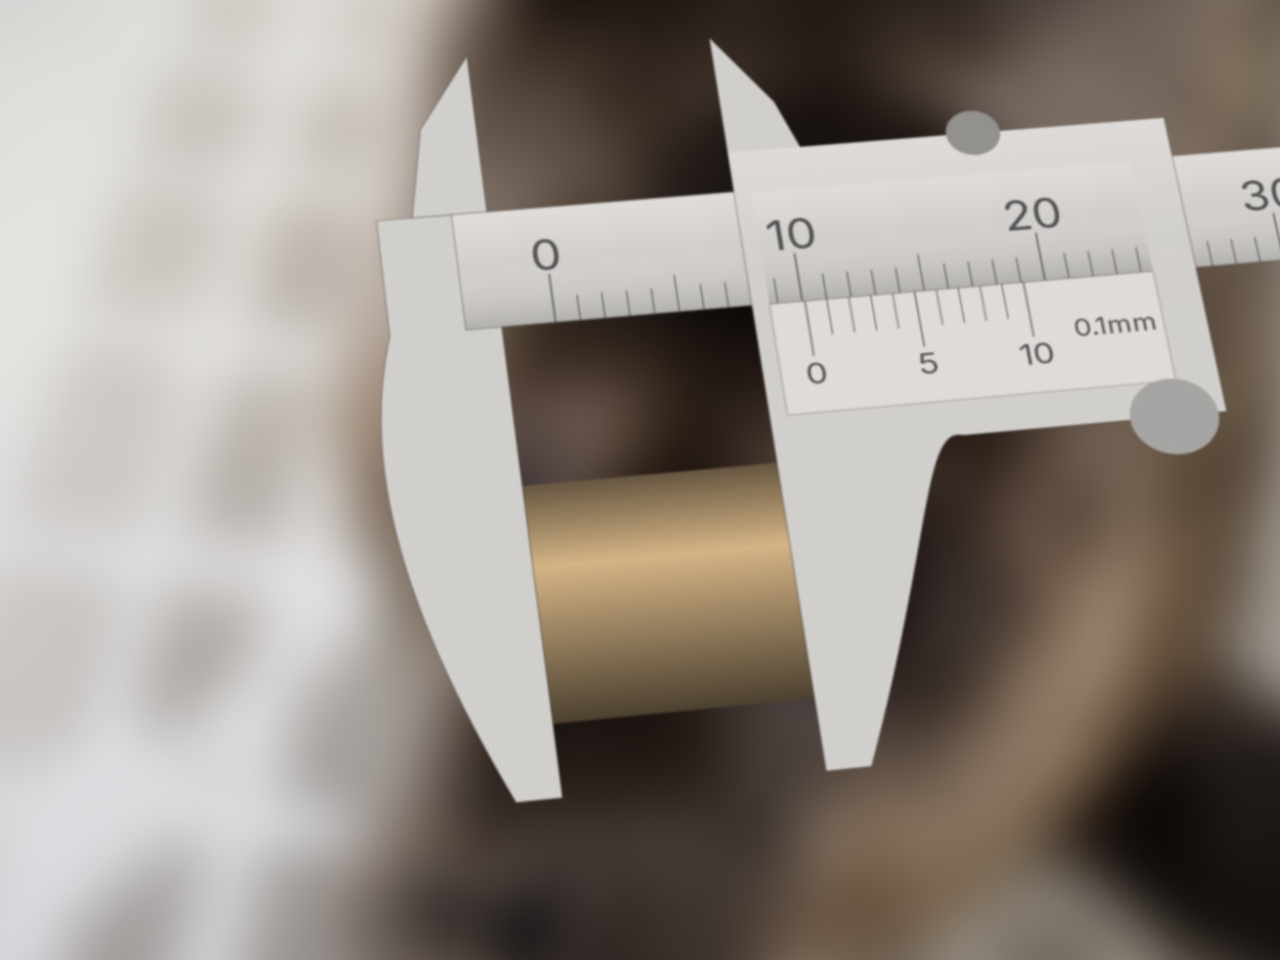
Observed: 10.1 mm
